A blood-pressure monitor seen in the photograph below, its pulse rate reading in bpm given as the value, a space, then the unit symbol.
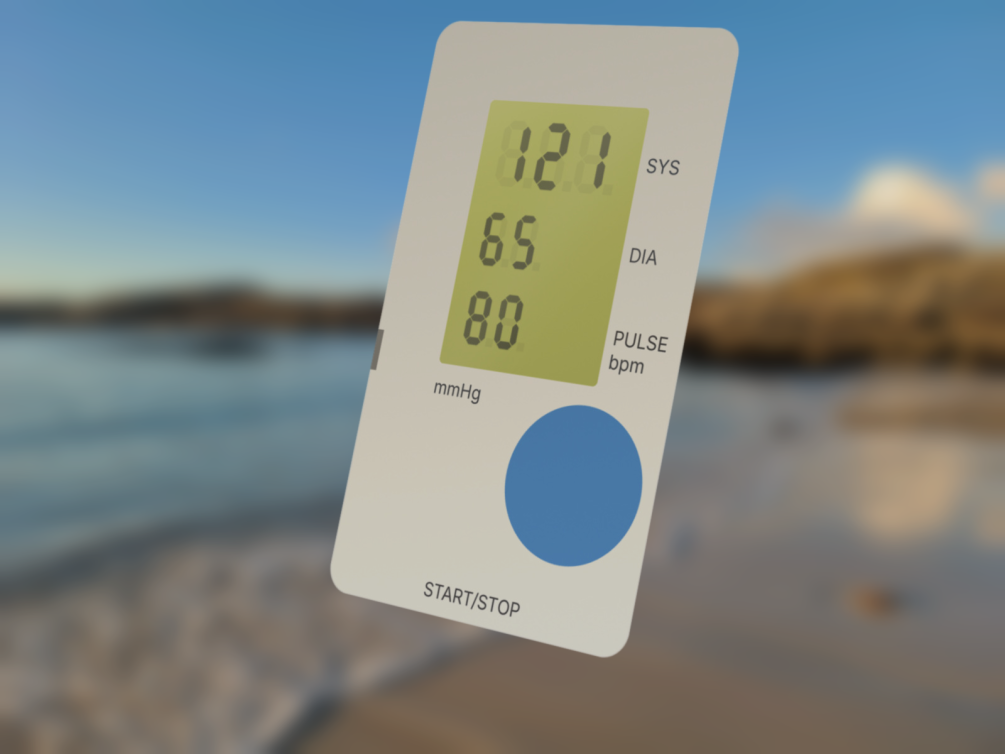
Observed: 80 bpm
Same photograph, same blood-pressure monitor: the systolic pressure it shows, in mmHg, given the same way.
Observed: 121 mmHg
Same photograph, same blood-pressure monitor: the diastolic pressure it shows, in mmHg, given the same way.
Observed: 65 mmHg
